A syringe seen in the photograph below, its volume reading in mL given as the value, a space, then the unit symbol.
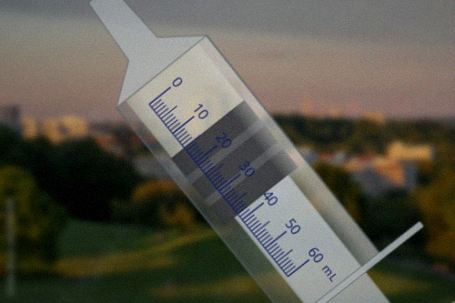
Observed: 15 mL
